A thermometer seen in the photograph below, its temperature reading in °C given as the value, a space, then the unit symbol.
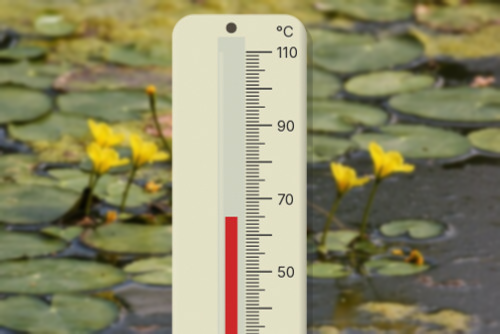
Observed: 65 °C
